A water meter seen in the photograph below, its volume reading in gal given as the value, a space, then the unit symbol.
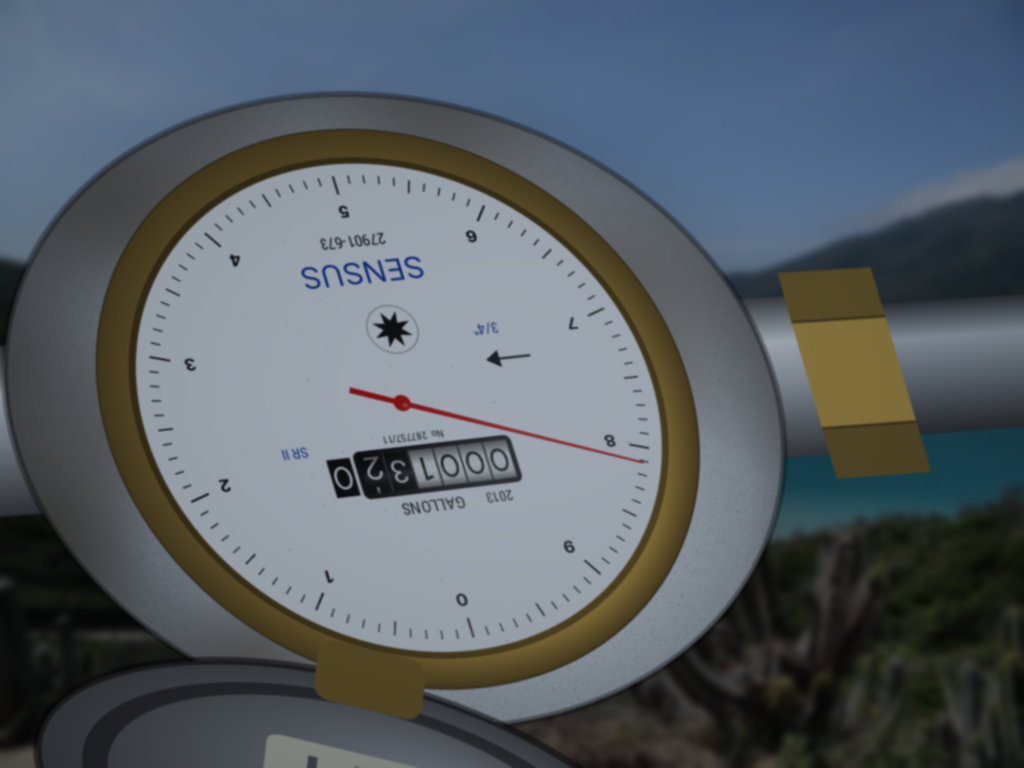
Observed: 1318.1 gal
